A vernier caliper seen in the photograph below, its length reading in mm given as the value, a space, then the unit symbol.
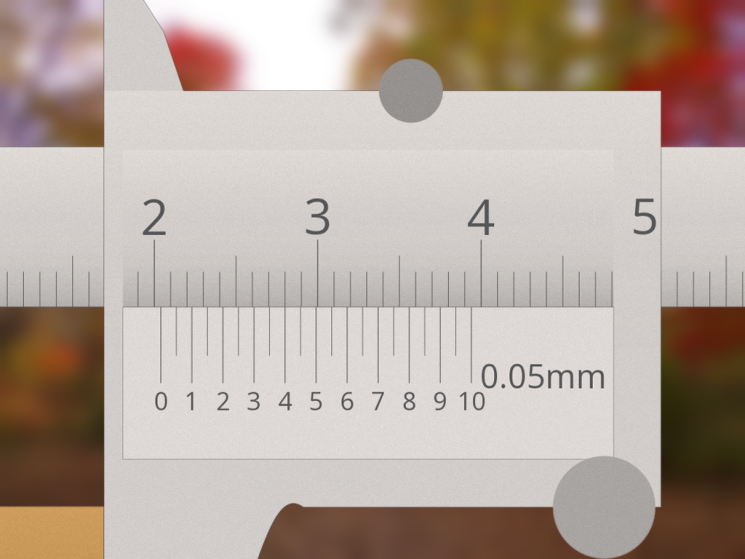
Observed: 20.4 mm
